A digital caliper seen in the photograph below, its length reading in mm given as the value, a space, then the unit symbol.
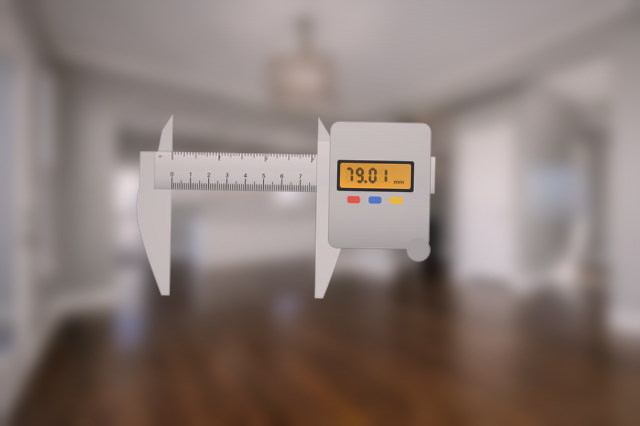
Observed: 79.01 mm
